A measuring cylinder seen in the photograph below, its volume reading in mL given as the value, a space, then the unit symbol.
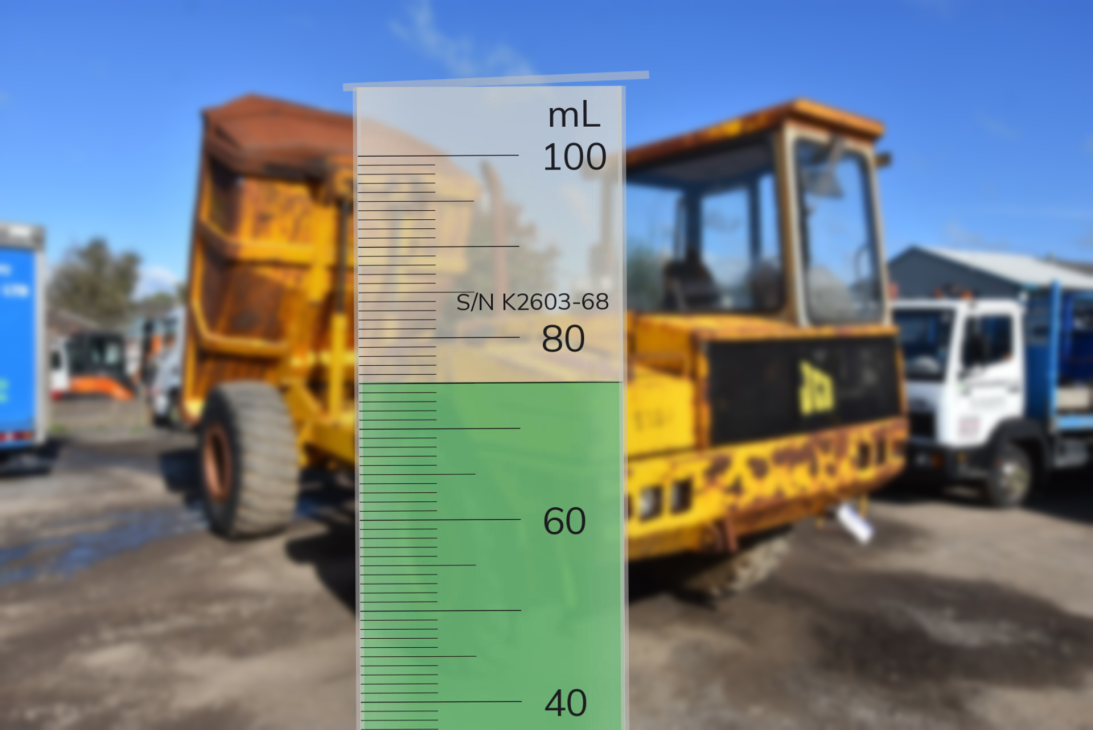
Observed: 75 mL
